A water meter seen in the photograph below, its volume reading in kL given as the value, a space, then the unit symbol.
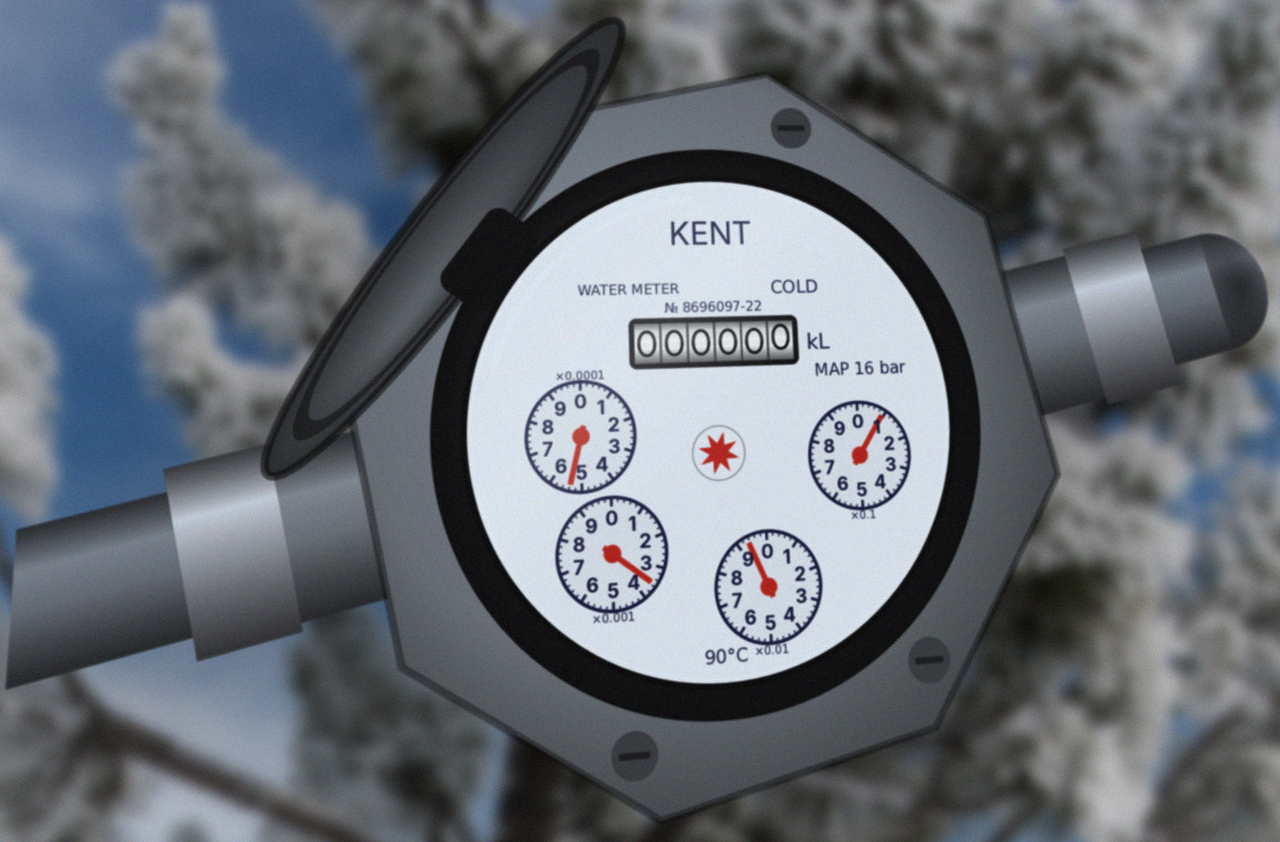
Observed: 0.0935 kL
